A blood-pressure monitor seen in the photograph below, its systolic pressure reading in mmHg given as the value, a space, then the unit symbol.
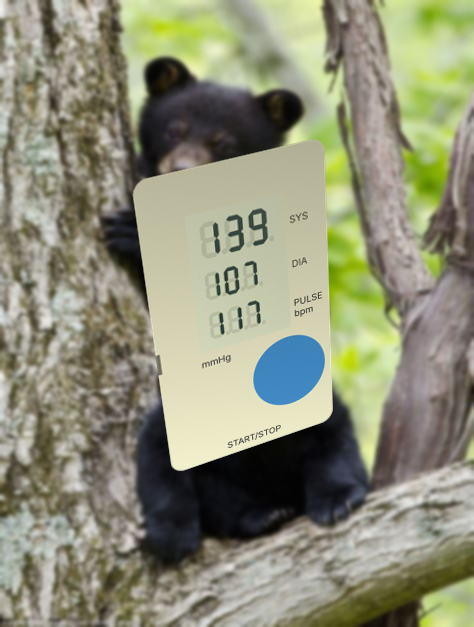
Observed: 139 mmHg
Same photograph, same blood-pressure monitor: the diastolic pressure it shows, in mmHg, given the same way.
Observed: 107 mmHg
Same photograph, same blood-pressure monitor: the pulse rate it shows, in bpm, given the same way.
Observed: 117 bpm
